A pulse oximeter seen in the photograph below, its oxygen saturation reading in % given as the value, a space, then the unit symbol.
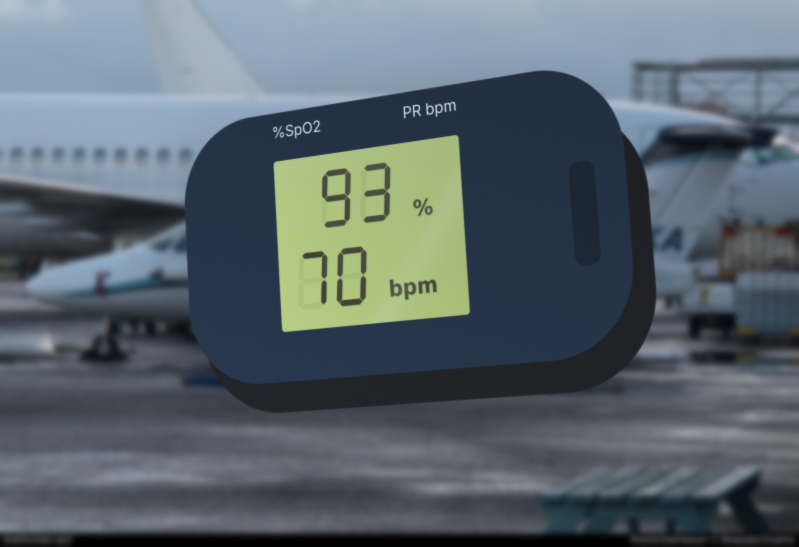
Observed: 93 %
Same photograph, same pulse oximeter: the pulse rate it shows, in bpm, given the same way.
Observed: 70 bpm
